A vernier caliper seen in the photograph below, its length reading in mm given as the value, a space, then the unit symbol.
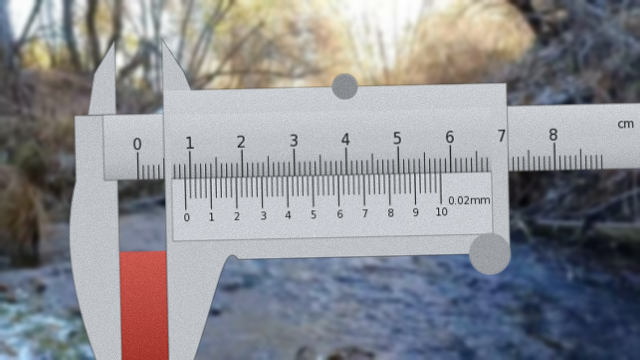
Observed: 9.0 mm
